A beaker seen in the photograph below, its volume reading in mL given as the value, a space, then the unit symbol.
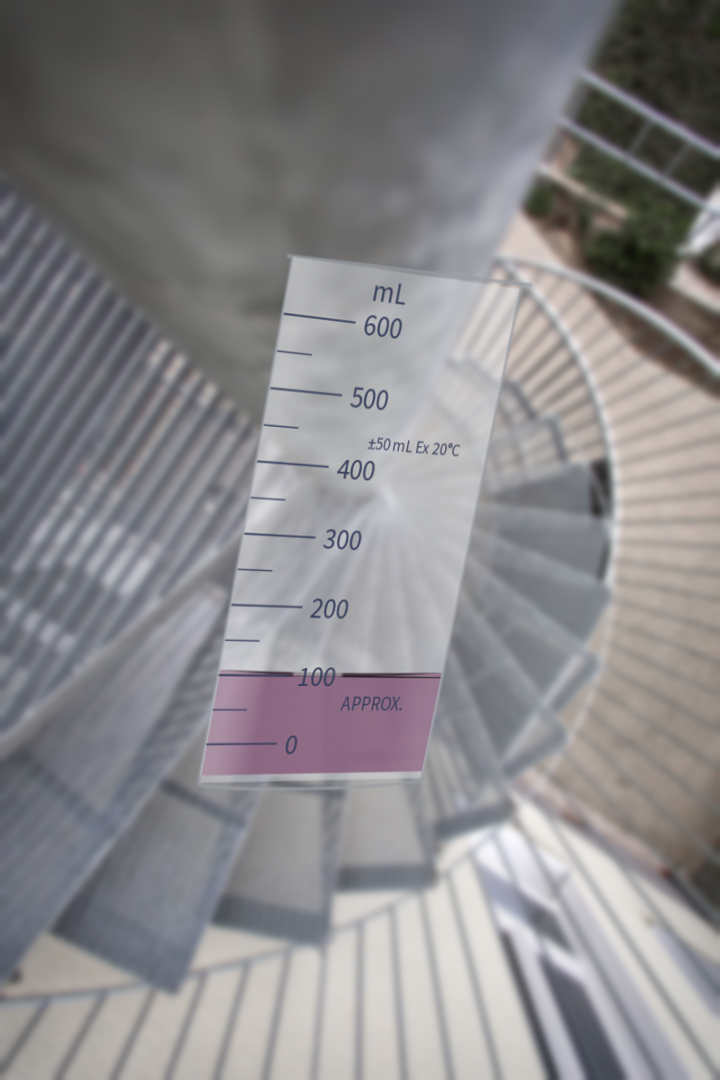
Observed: 100 mL
